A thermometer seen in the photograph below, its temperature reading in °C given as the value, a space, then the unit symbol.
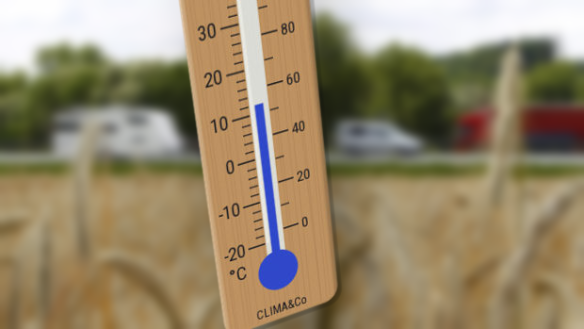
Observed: 12 °C
